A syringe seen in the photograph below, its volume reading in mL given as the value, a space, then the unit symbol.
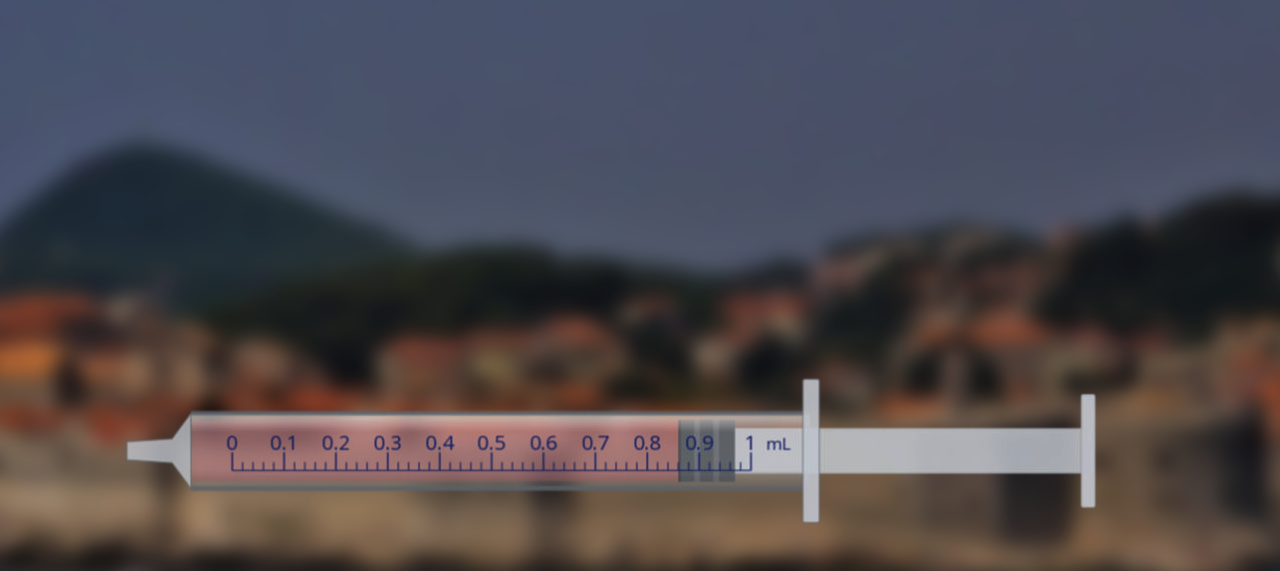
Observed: 0.86 mL
